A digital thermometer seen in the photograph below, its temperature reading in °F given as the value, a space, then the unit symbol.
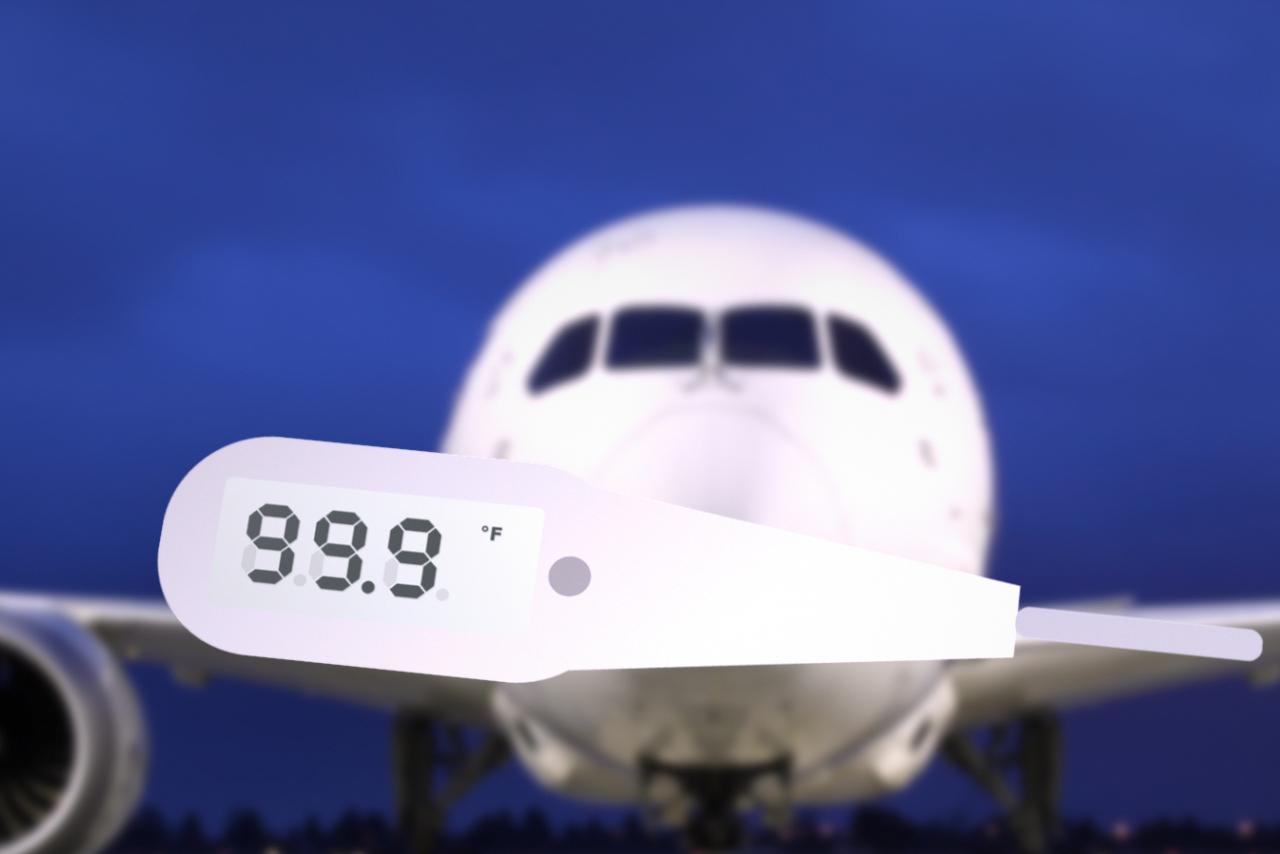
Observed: 99.9 °F
